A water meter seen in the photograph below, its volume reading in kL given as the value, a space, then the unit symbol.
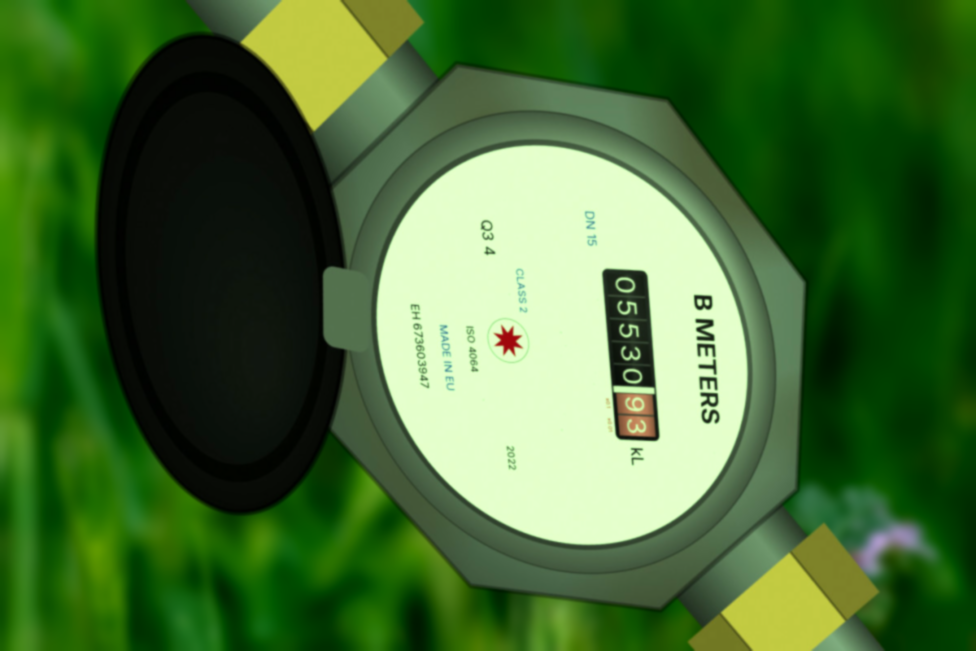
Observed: 5530.93 kL
